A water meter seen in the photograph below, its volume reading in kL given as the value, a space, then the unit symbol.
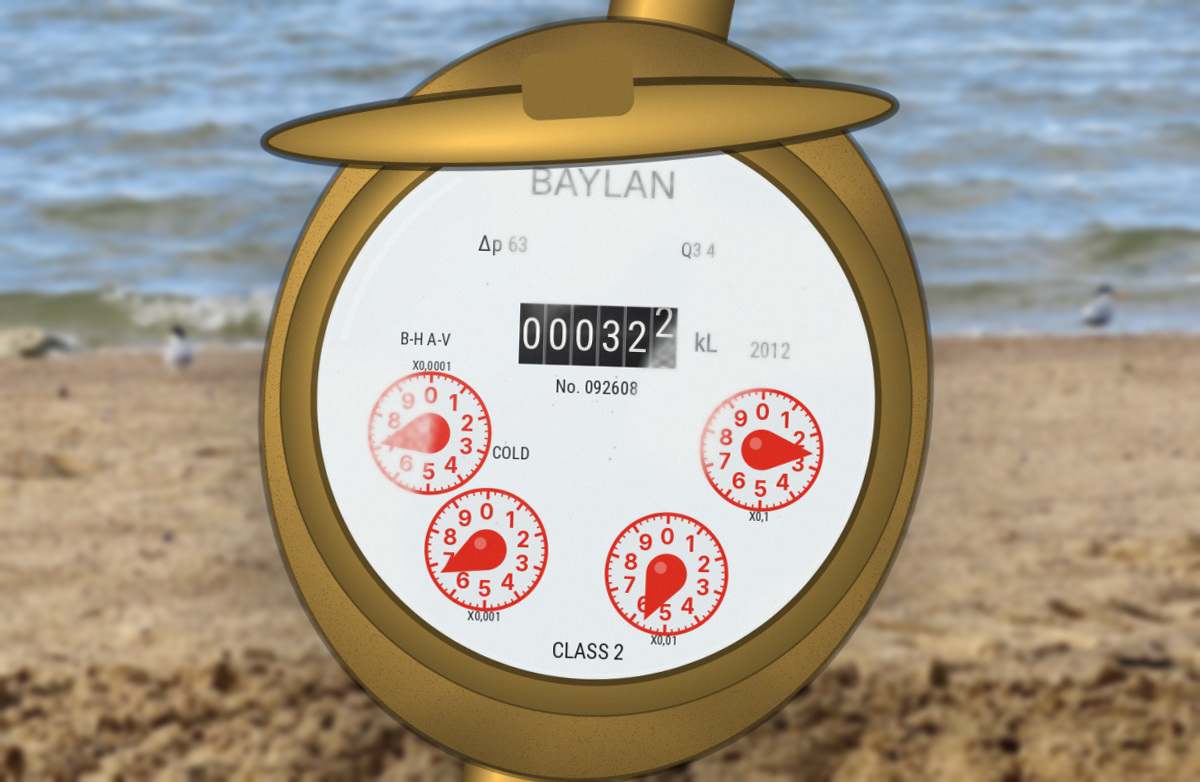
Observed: 322.2567 kL
